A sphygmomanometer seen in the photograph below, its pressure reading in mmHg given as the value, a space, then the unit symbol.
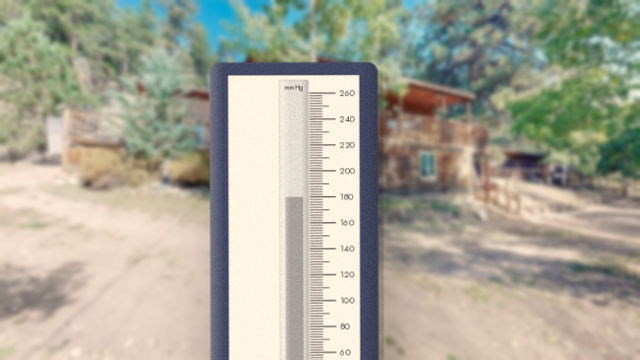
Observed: 180 mmHg
